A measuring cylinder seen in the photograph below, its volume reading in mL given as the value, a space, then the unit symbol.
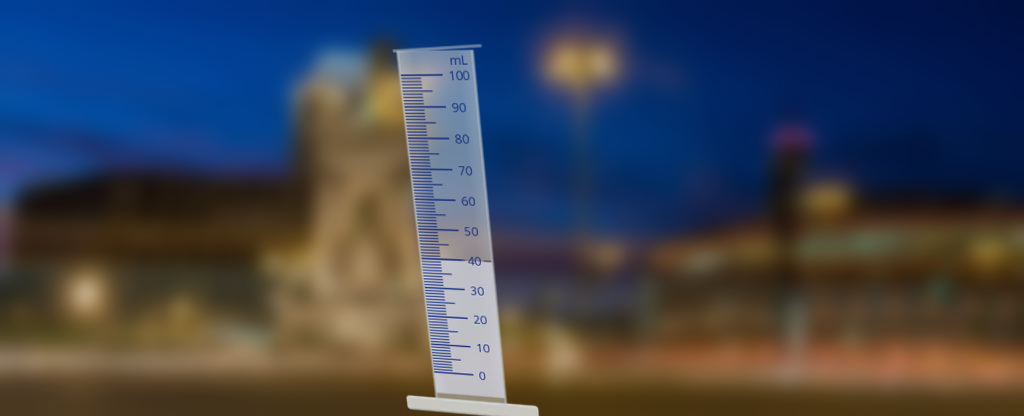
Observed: 40 mL
